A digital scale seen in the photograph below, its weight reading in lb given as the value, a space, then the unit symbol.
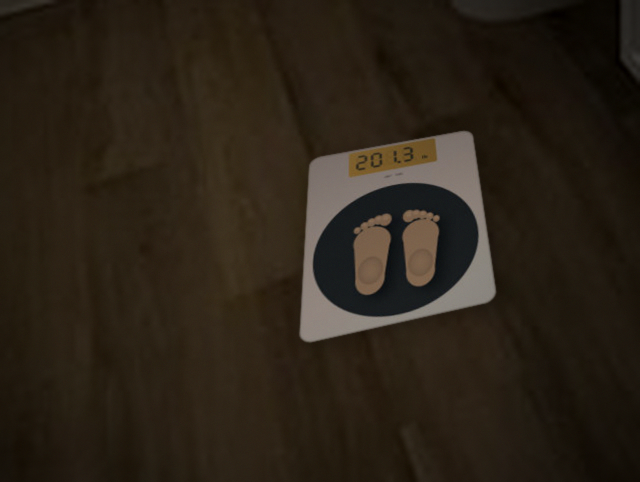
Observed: 201.3 lb
